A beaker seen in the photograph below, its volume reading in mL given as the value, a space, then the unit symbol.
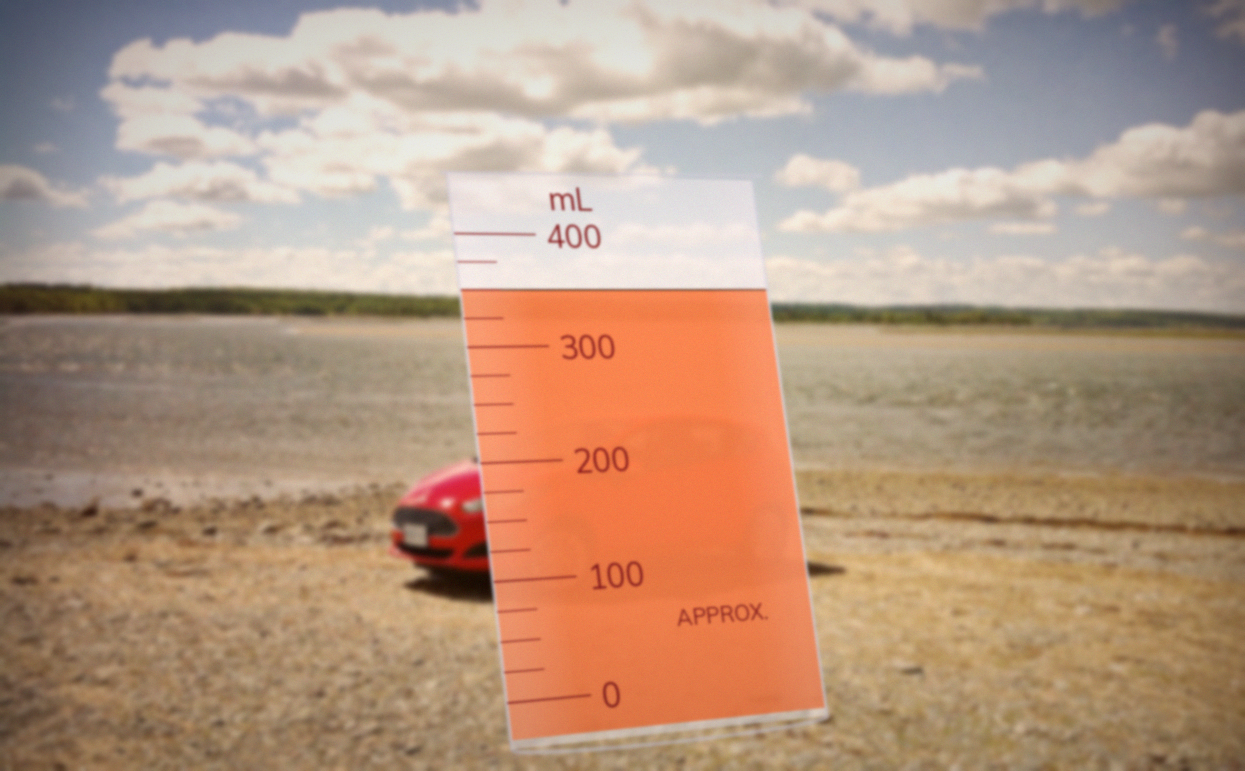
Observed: 350 mL
